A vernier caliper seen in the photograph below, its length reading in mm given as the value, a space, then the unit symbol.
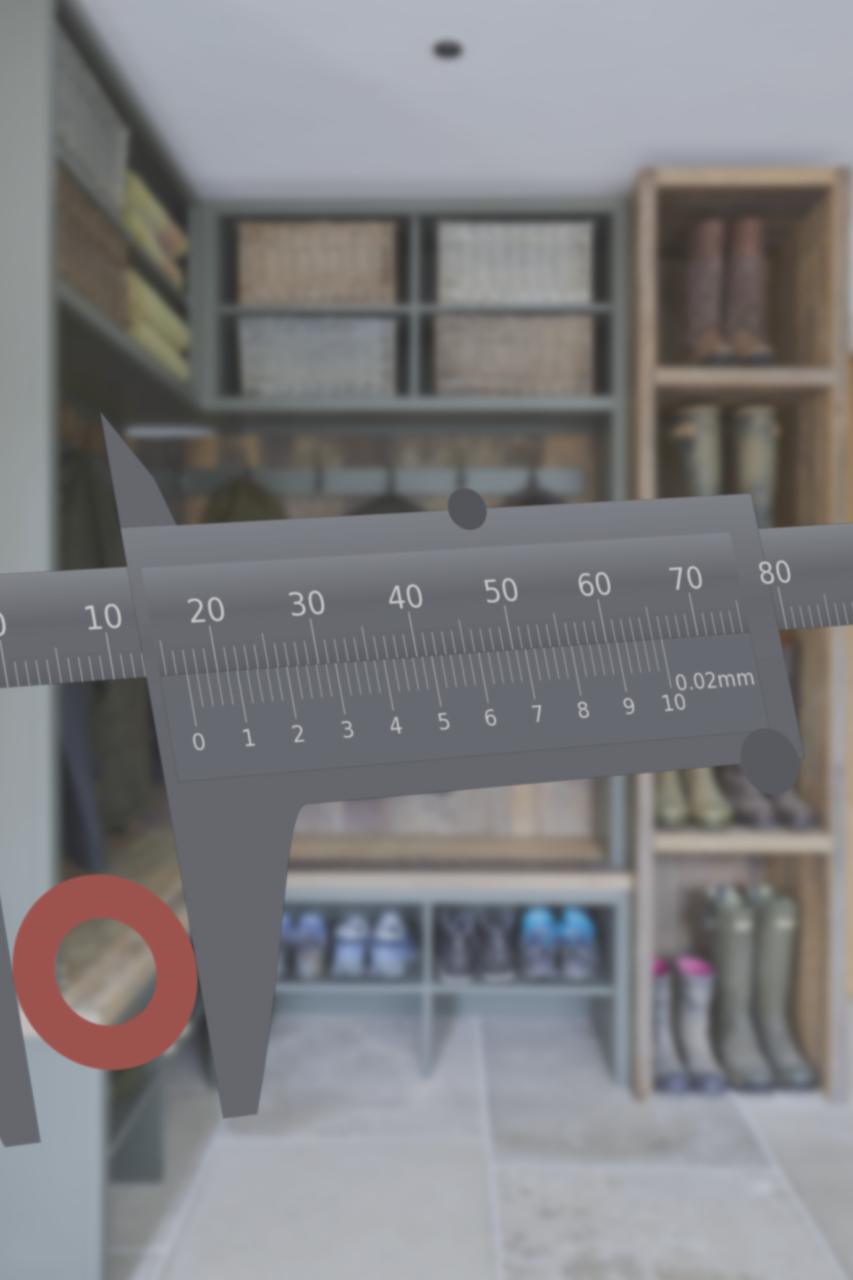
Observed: 17.0 mm
